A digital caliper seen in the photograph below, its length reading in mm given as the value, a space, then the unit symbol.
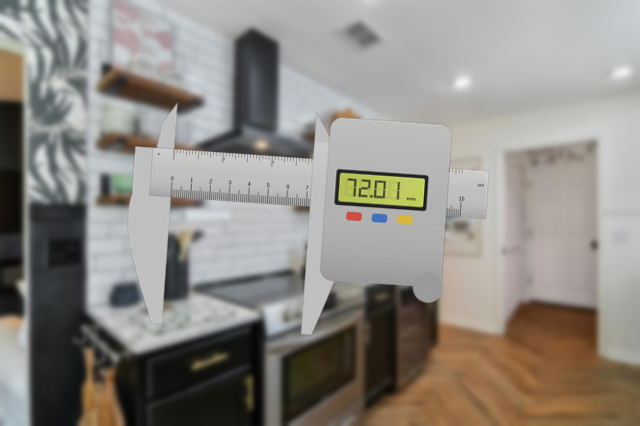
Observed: 72.01 mm
